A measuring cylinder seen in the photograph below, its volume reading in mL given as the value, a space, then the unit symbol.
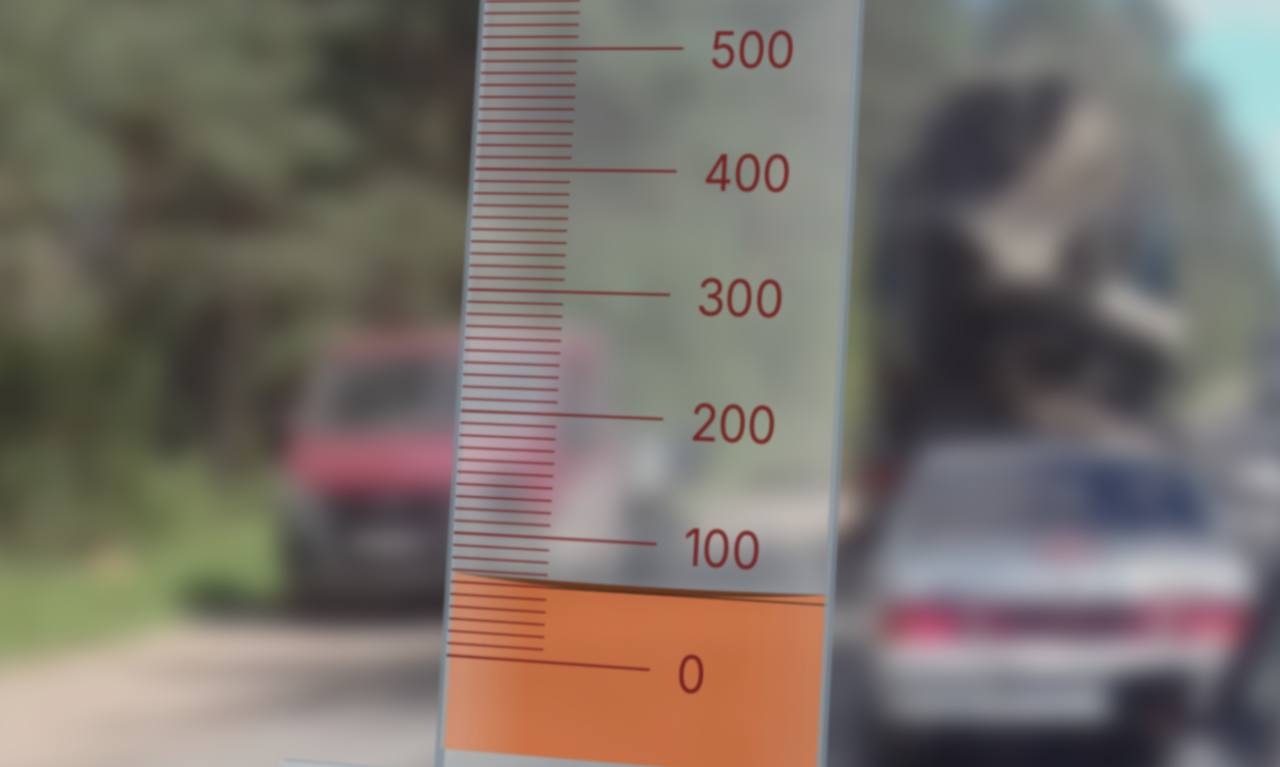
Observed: 60 mL
